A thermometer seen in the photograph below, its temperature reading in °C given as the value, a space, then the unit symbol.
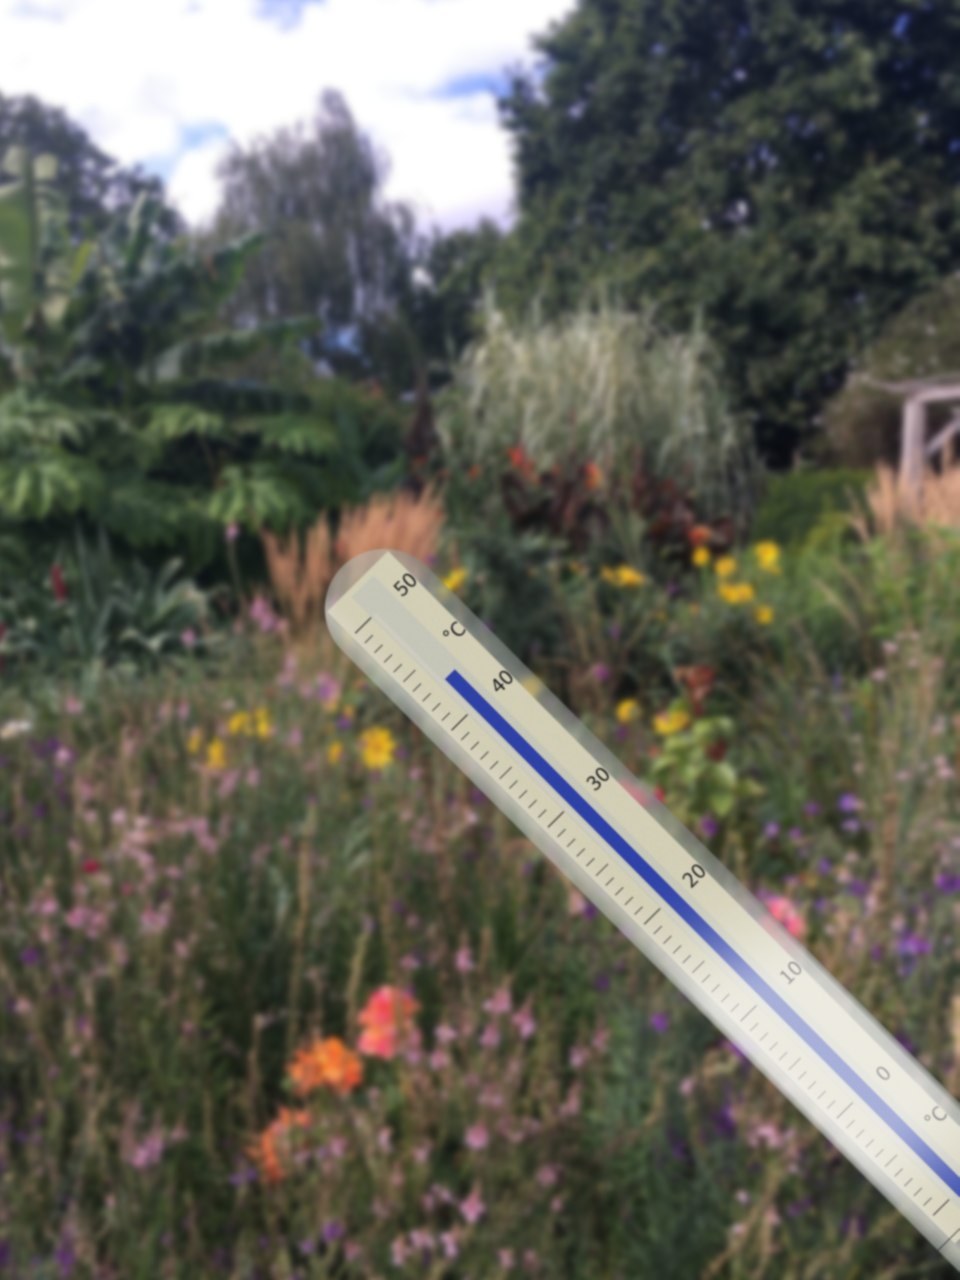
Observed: 43 °C
